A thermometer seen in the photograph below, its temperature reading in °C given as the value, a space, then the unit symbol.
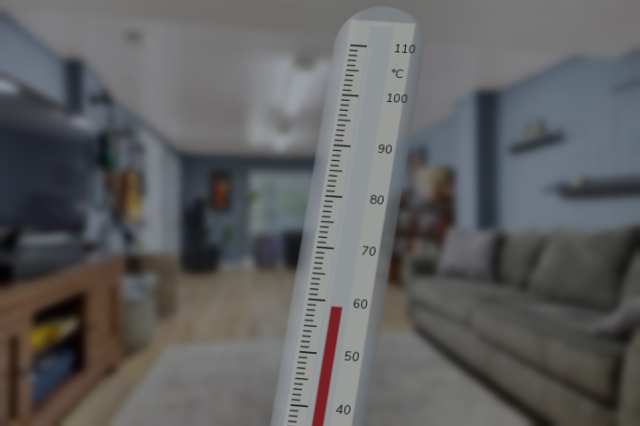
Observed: 59 °C
